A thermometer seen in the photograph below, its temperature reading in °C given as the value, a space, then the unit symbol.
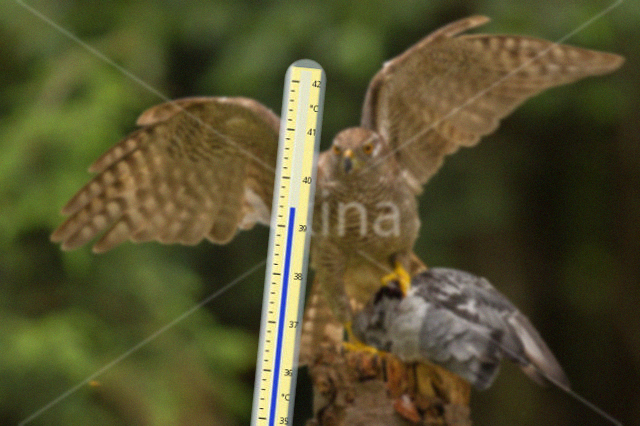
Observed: 39.4 °C
